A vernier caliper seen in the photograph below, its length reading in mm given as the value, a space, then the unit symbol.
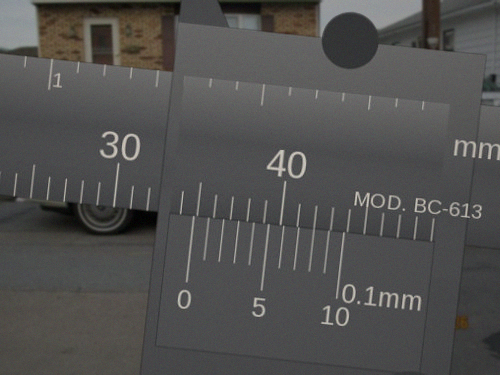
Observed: 34.8 mm
